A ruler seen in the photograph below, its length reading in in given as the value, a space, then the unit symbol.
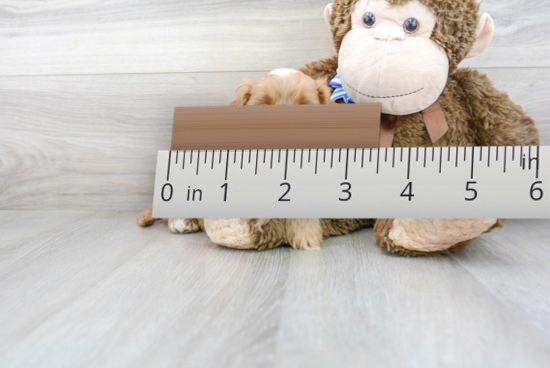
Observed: 3.5 in
